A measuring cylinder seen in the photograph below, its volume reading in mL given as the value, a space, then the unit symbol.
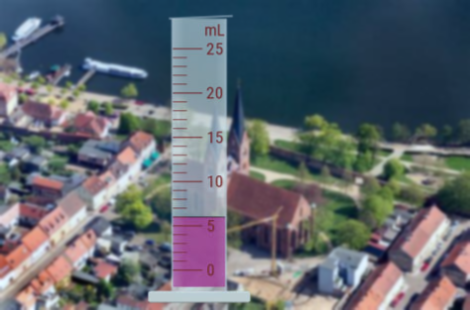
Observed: 6 mL
